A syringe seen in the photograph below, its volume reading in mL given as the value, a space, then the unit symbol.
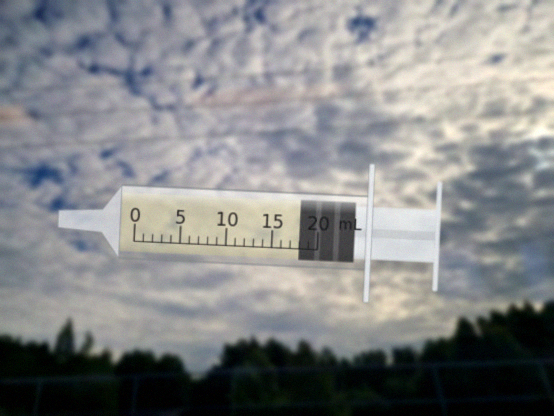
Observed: 18 mL
